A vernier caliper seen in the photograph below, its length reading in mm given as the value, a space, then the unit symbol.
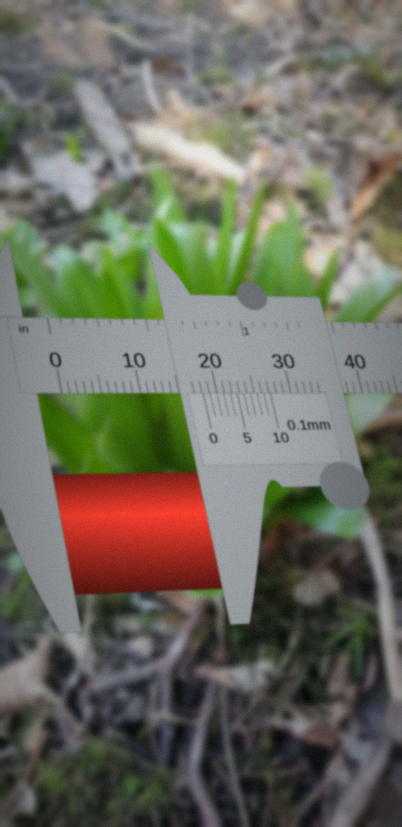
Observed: 18.2 mm
